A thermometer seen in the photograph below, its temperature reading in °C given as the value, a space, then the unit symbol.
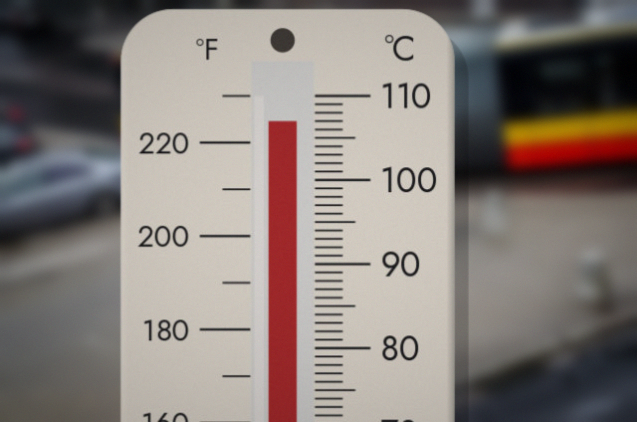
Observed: 107 °C
